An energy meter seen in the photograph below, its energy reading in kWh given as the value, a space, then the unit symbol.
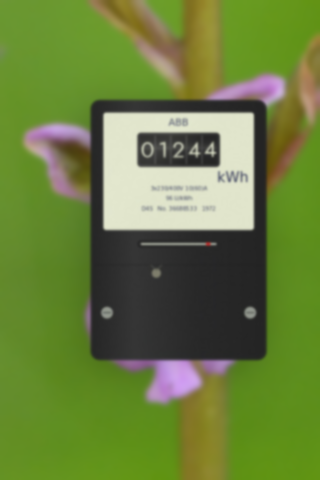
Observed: 1244 kWh
